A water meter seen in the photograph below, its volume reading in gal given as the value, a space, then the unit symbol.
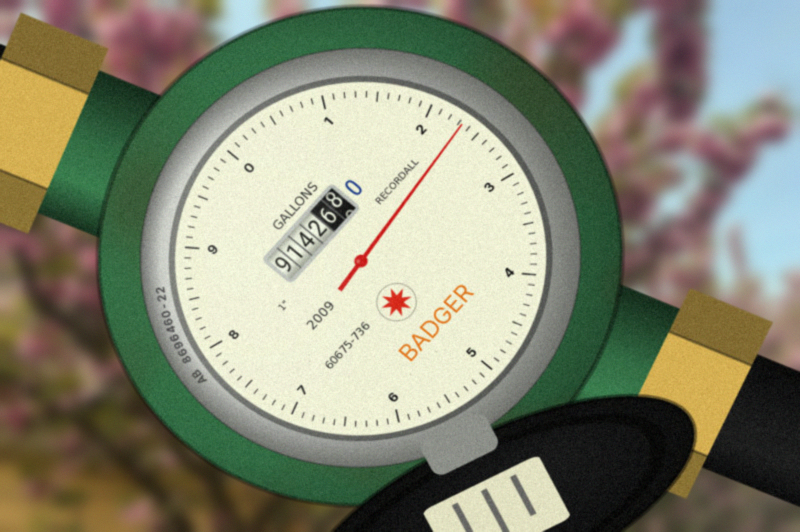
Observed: 9142682.3 gal
